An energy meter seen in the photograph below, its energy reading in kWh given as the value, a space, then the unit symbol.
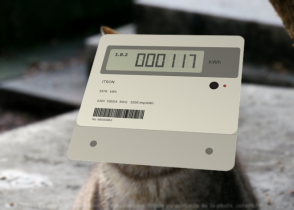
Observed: 117 kWh
